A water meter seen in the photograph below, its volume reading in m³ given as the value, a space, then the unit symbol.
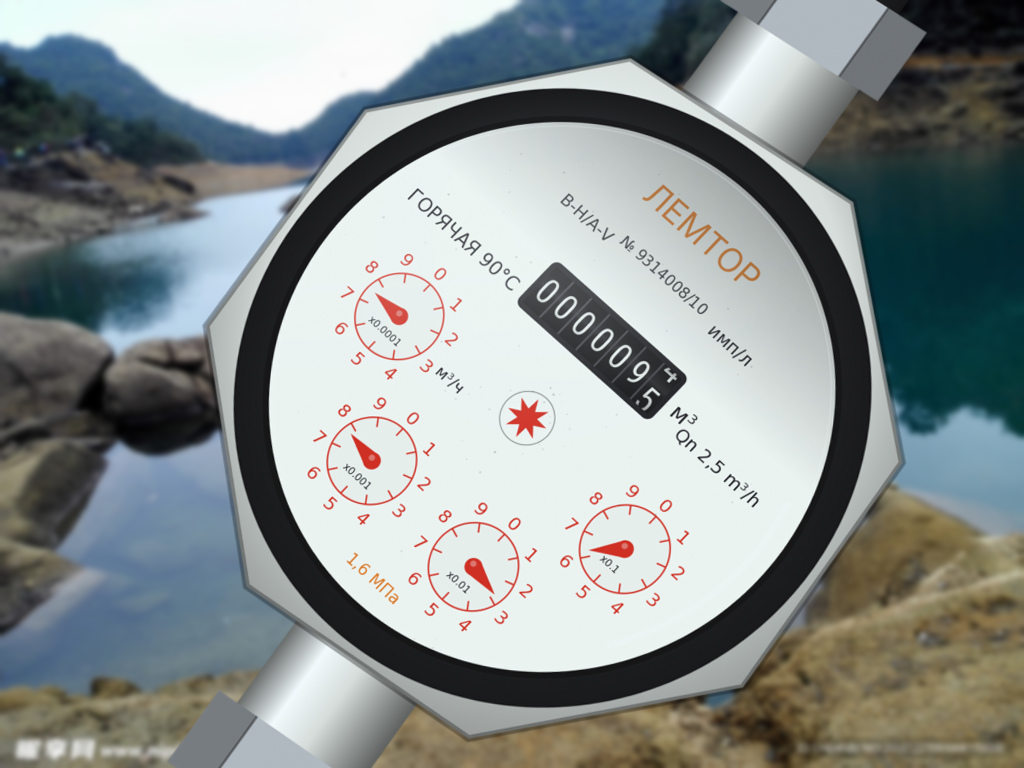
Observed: 94.6277 m³
